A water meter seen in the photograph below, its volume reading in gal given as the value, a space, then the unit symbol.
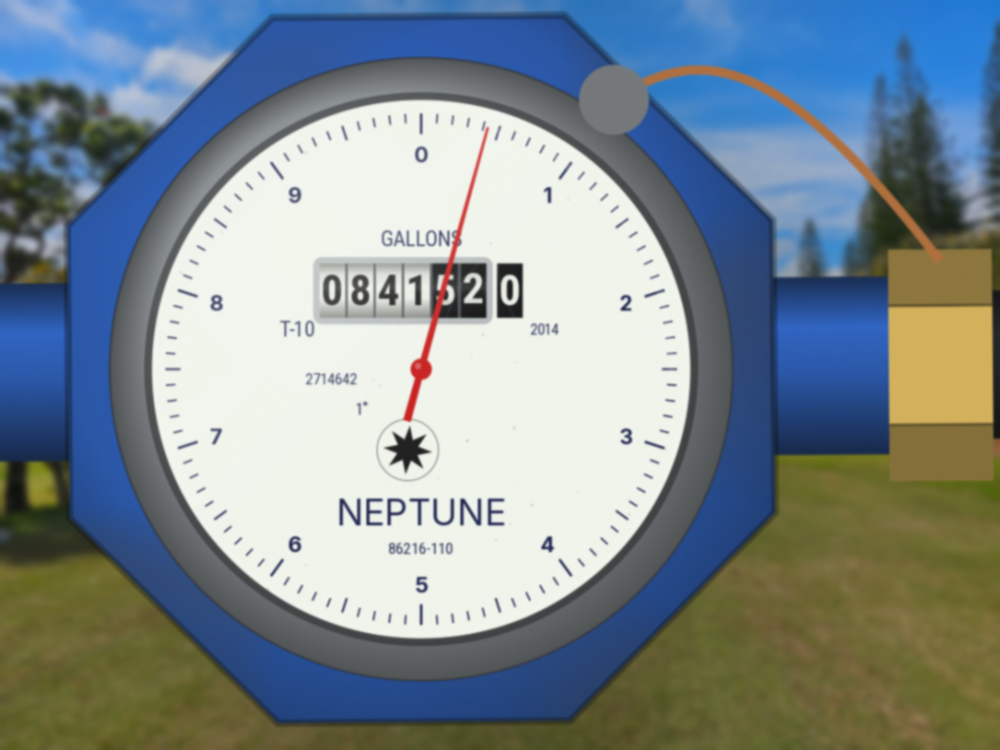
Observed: 841520.4 gal
